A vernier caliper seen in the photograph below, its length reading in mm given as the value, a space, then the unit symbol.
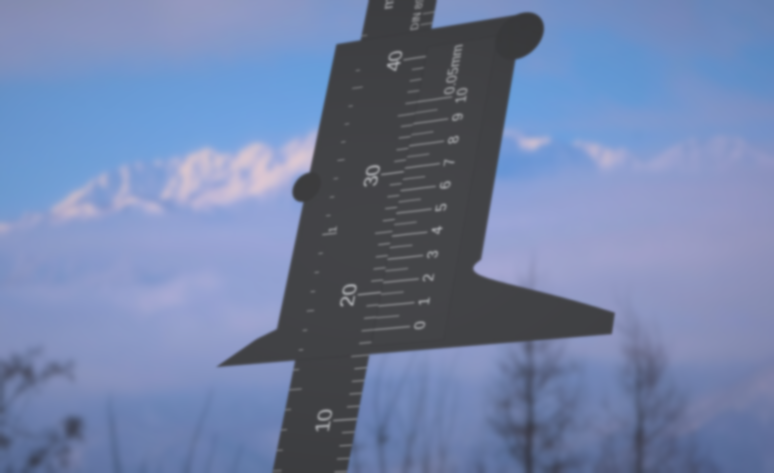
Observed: 17.0 mm
